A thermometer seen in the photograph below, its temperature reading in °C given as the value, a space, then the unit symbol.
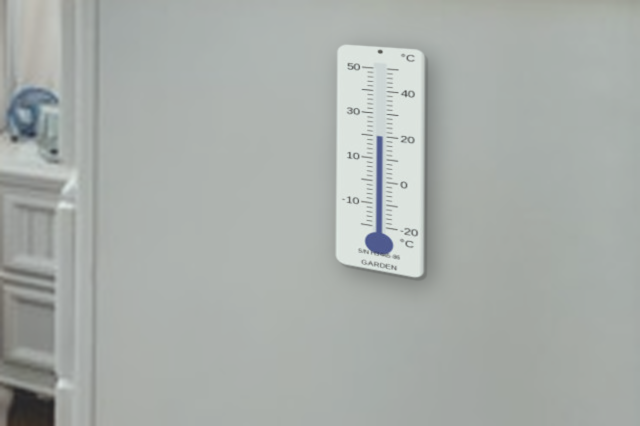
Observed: 20 °C
